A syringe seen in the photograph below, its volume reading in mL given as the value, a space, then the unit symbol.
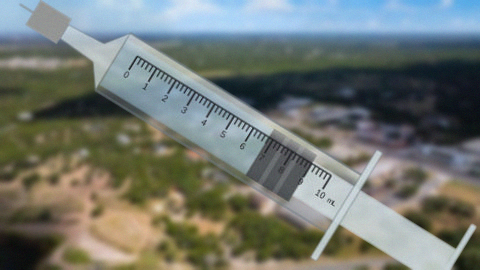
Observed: 6.8 mL
